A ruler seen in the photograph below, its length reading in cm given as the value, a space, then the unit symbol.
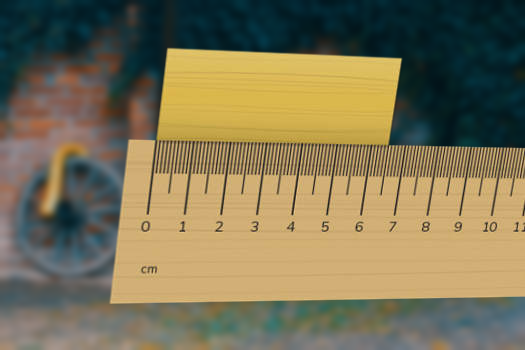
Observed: 6.5 cm
